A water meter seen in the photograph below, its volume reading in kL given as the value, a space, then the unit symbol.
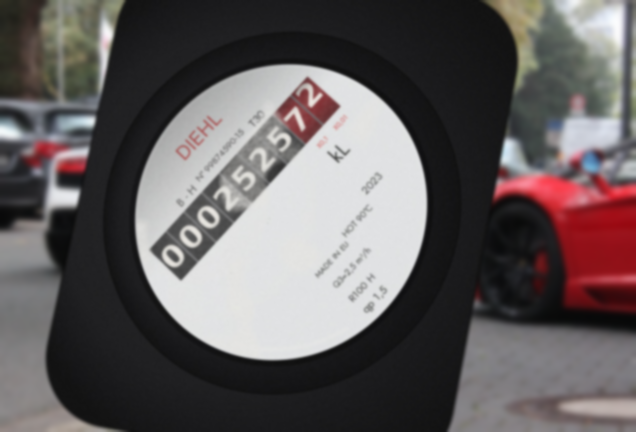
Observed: 2525.72 kL
